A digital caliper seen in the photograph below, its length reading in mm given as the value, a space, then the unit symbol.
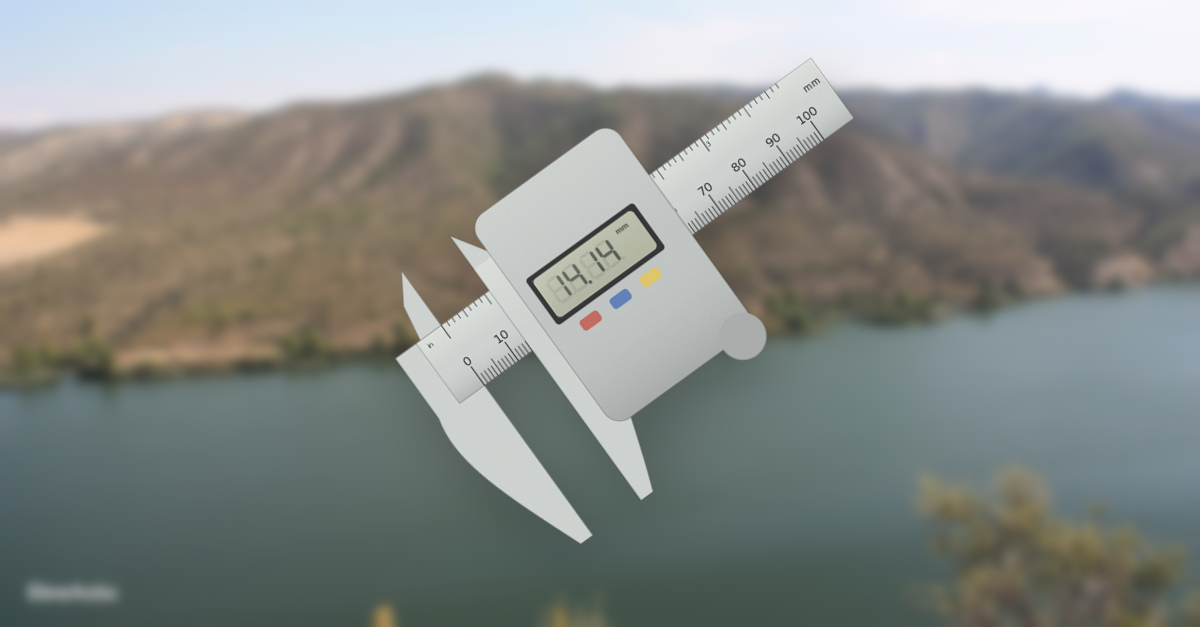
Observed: 14.14 mm
